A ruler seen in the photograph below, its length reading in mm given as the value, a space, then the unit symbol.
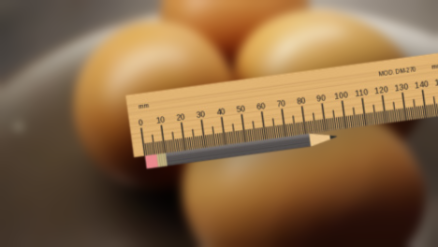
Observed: 95 mm
